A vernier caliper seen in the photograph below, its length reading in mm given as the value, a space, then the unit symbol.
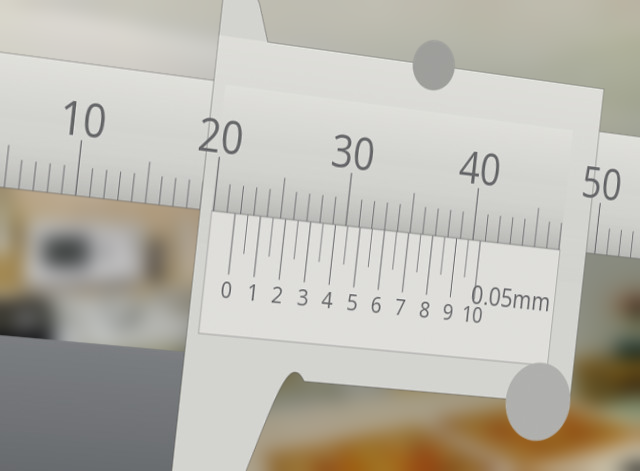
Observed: 21.6 mm
